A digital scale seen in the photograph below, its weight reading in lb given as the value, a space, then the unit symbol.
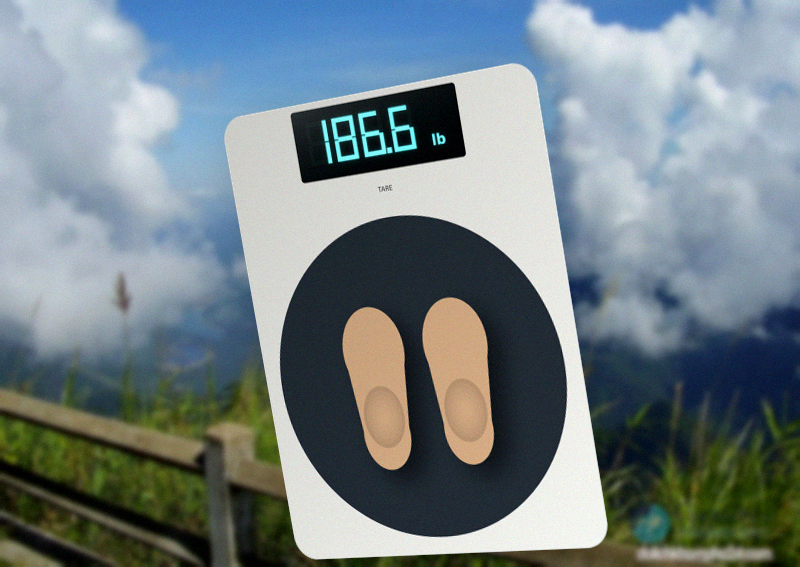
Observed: 186.6 lb
